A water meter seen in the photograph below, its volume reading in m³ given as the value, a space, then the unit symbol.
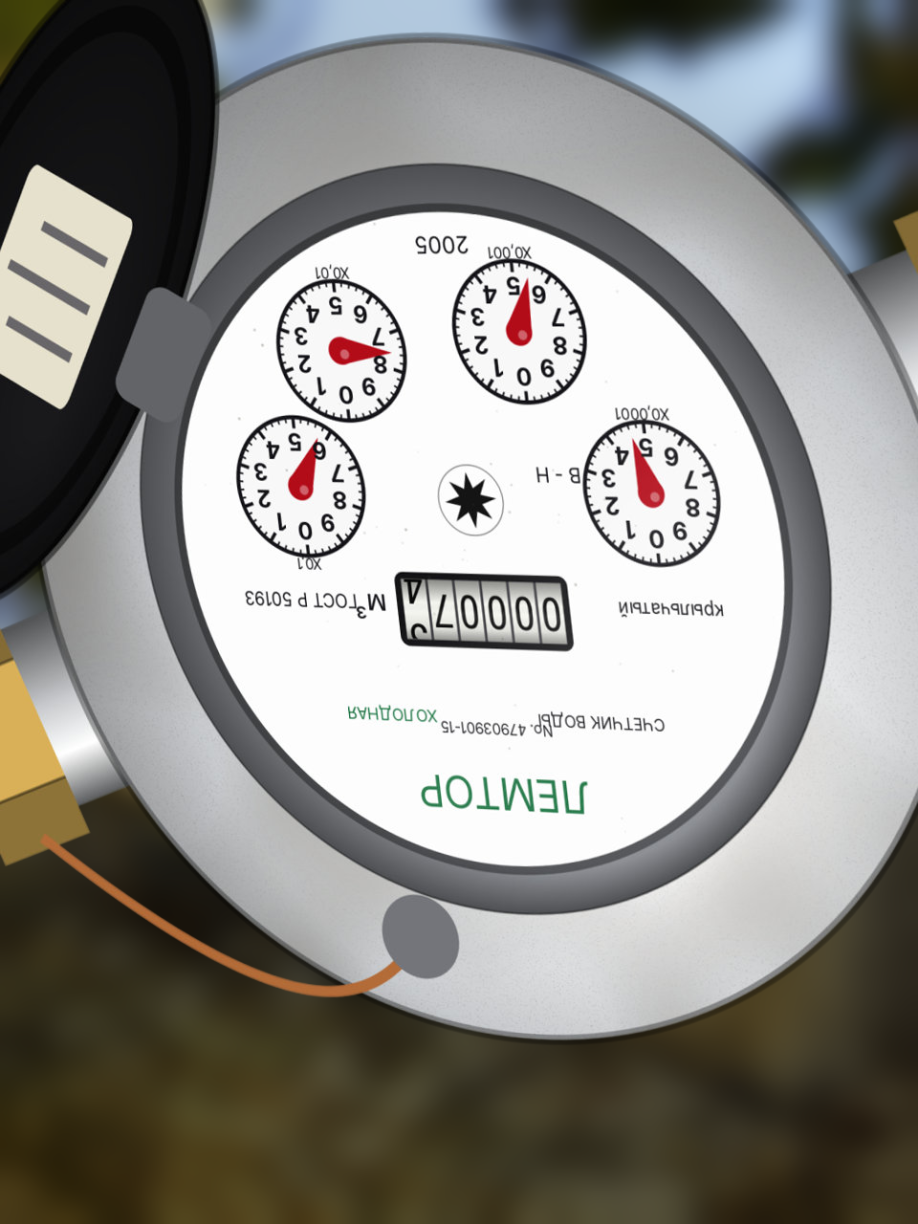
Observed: 73.5754 m³
